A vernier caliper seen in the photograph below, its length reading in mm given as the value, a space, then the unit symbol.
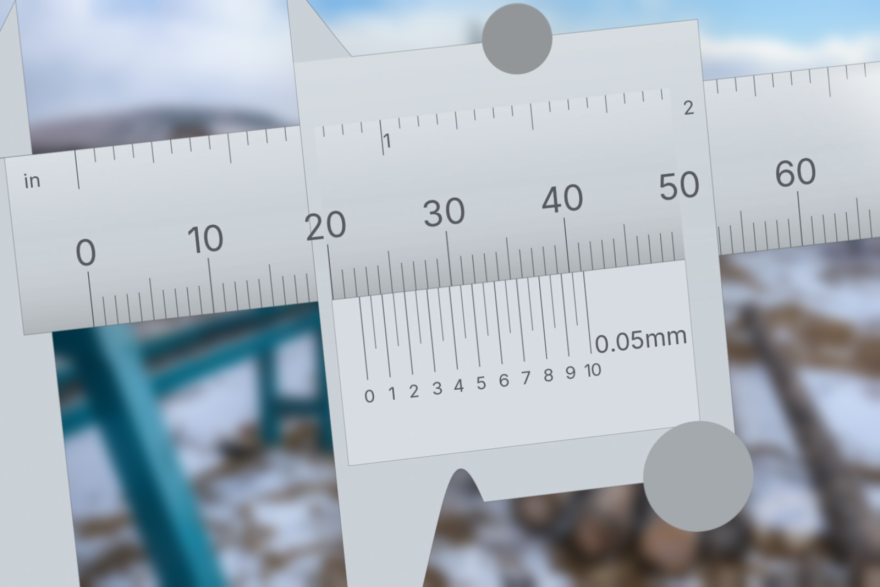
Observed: 22.2 mm
